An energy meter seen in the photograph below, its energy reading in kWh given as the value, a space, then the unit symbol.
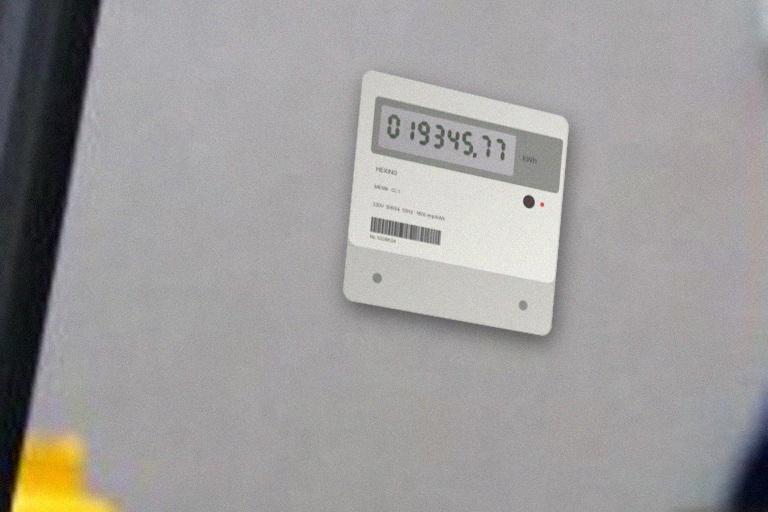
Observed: 19345.77 kWh
